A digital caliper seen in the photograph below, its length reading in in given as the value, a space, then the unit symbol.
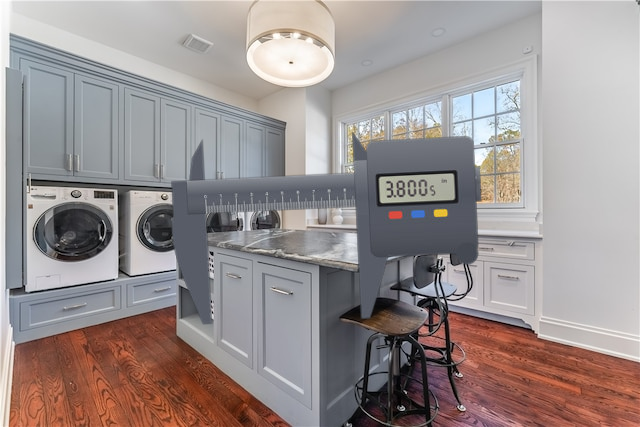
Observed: 3.8005 in
